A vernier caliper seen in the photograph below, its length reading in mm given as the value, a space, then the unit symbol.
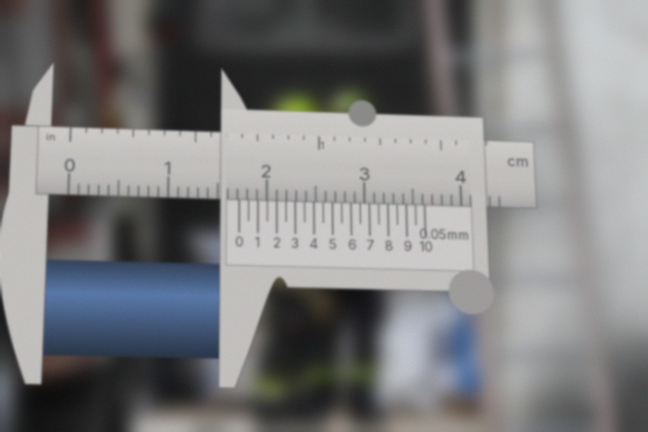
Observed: 17.2 mm
